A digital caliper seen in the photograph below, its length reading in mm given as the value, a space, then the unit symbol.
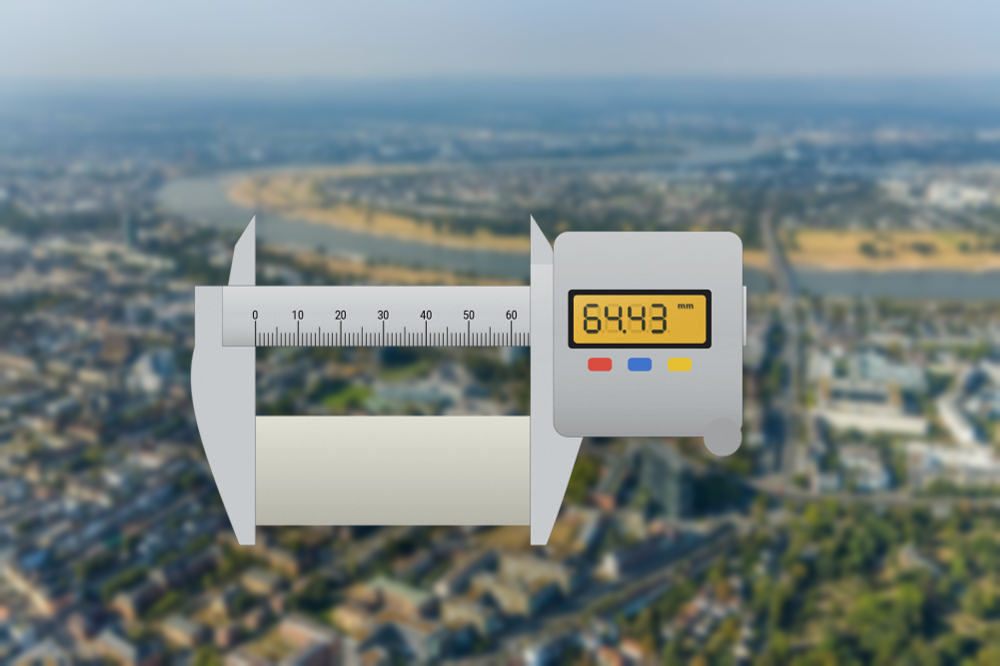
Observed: 64.43 mm
